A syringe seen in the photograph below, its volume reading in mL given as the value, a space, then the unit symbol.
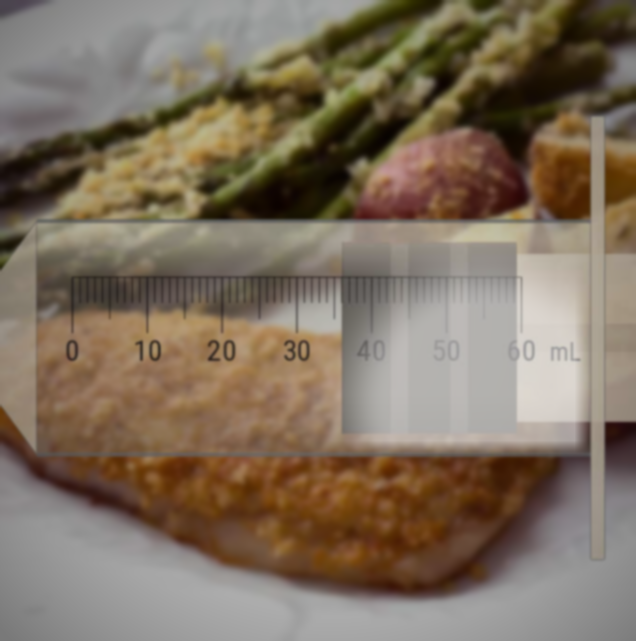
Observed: 36 mL
